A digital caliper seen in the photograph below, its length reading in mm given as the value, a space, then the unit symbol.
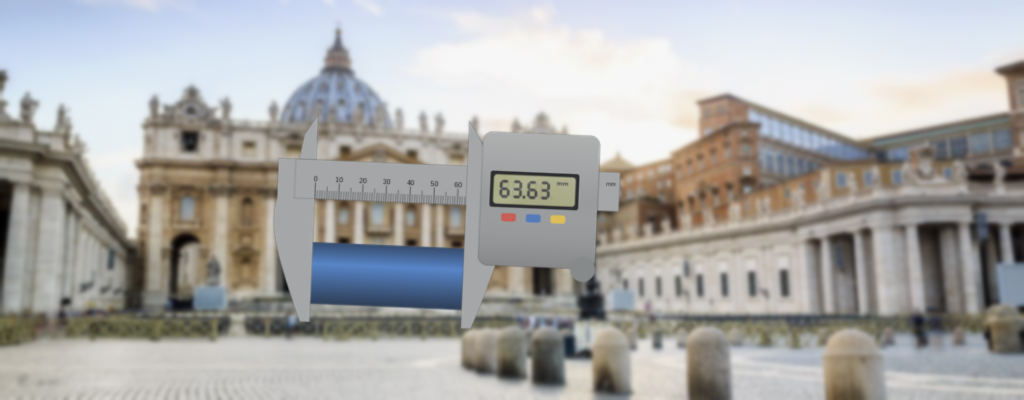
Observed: 63.63 mm
